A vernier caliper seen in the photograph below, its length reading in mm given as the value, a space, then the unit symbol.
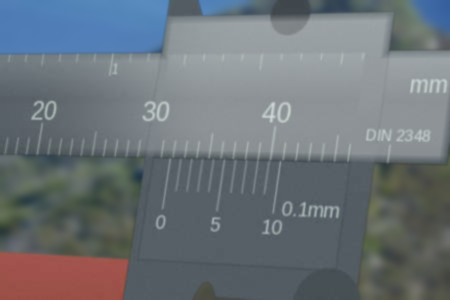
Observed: 31.8 mm
